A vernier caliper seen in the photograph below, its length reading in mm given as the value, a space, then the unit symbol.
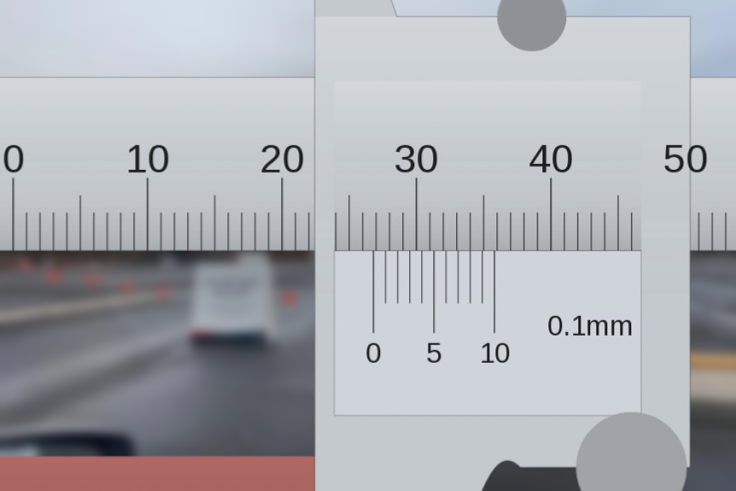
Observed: 26.8 mm
